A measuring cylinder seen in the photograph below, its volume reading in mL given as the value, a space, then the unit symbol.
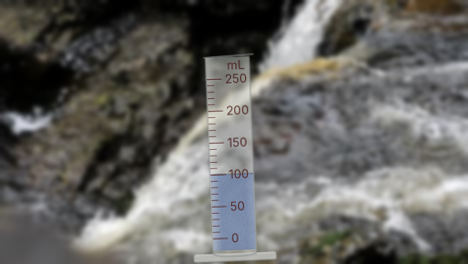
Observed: 100 mL
